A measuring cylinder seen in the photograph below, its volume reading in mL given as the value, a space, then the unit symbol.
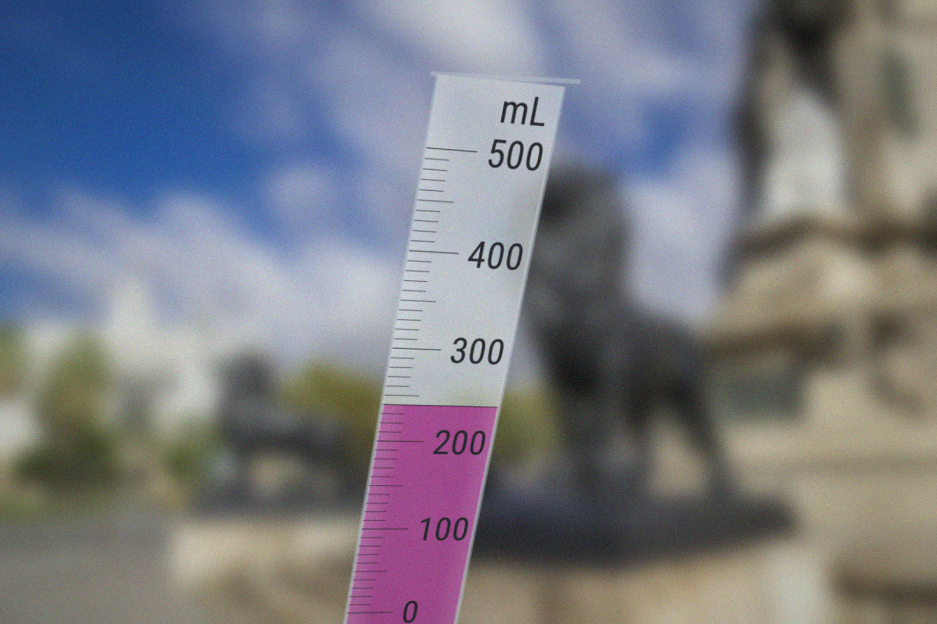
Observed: 240 mL
